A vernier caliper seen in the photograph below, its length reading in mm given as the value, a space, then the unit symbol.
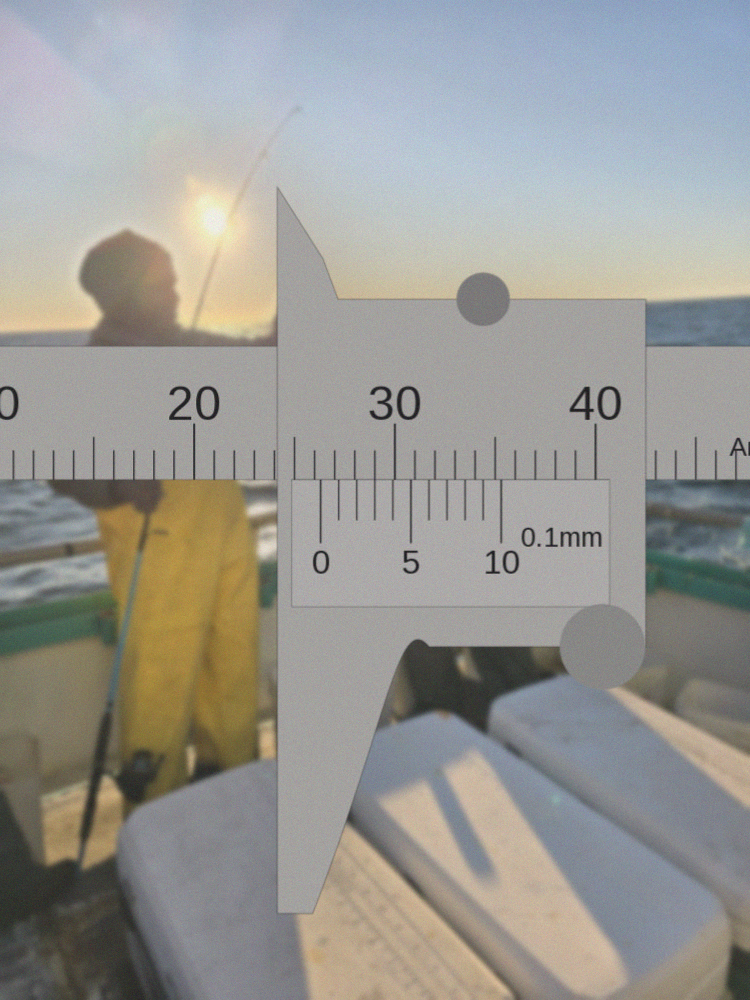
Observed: 26.3 mm
